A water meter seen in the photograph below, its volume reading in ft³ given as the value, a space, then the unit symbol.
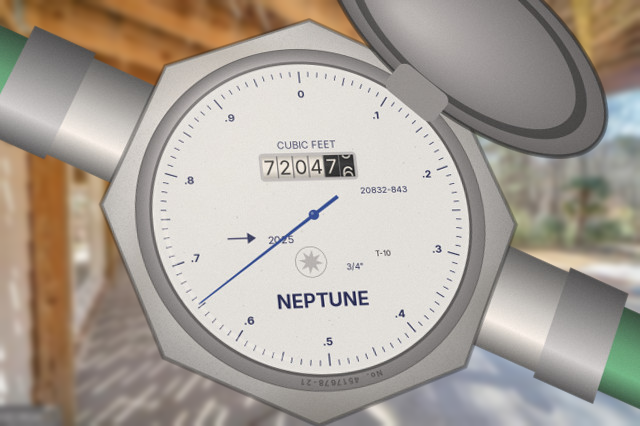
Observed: 720475.65 ft³
